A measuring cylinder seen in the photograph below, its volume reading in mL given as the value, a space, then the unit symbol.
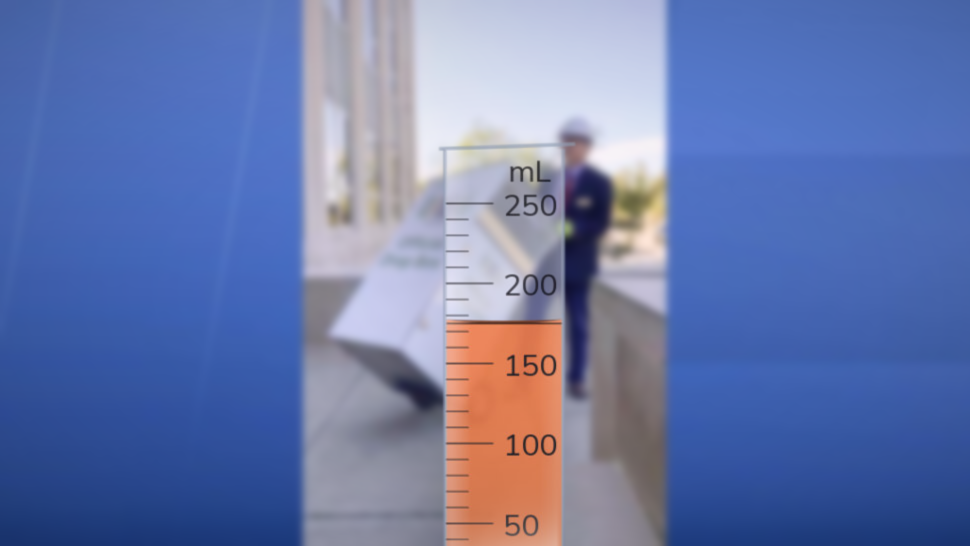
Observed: 175 mL
